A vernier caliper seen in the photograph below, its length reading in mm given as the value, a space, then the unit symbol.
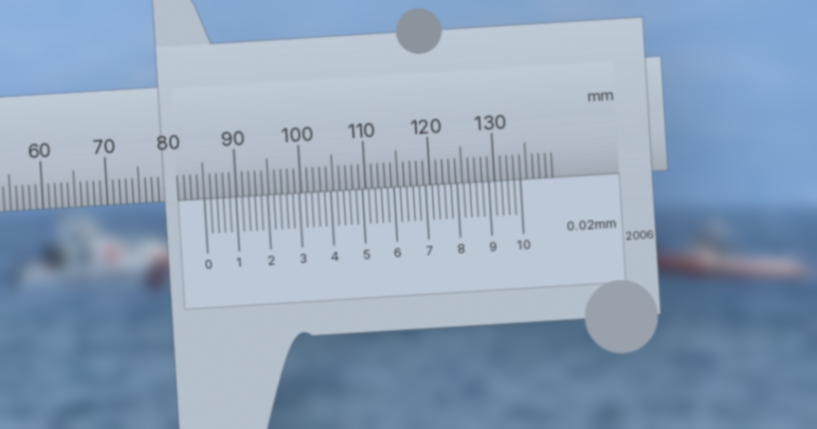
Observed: 85.0 mm
